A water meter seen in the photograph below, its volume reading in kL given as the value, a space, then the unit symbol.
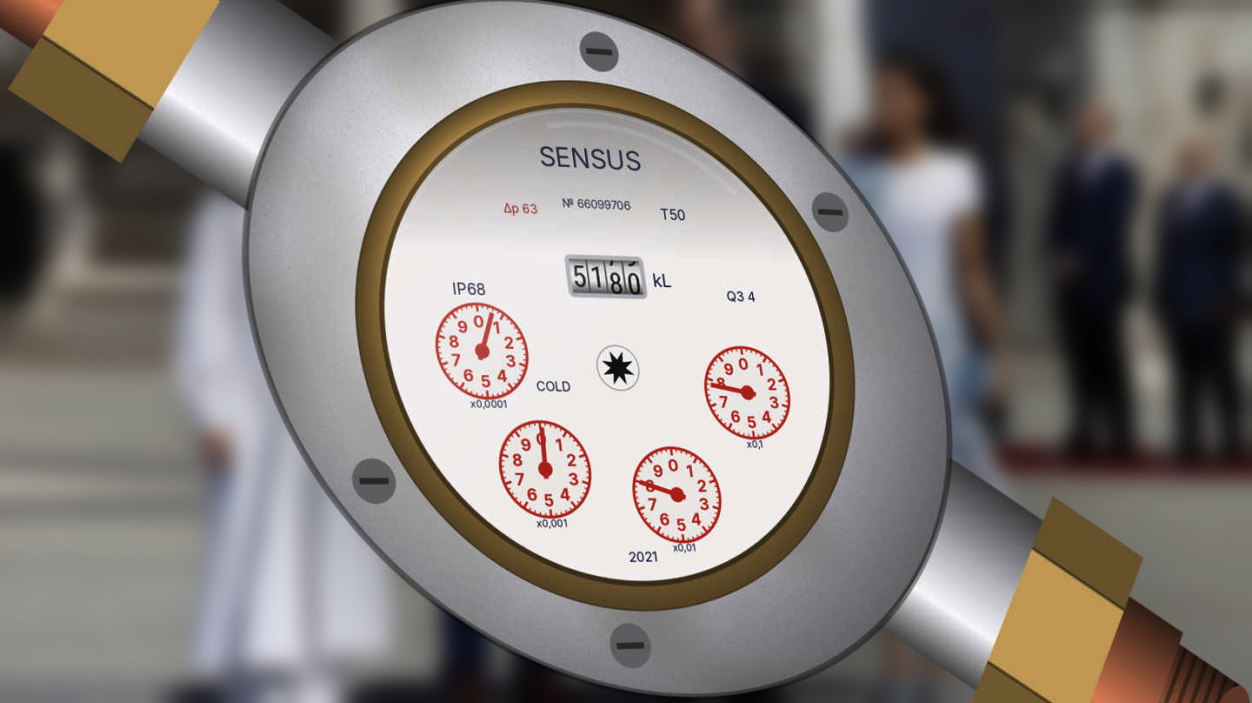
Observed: 5179.7800 kL
